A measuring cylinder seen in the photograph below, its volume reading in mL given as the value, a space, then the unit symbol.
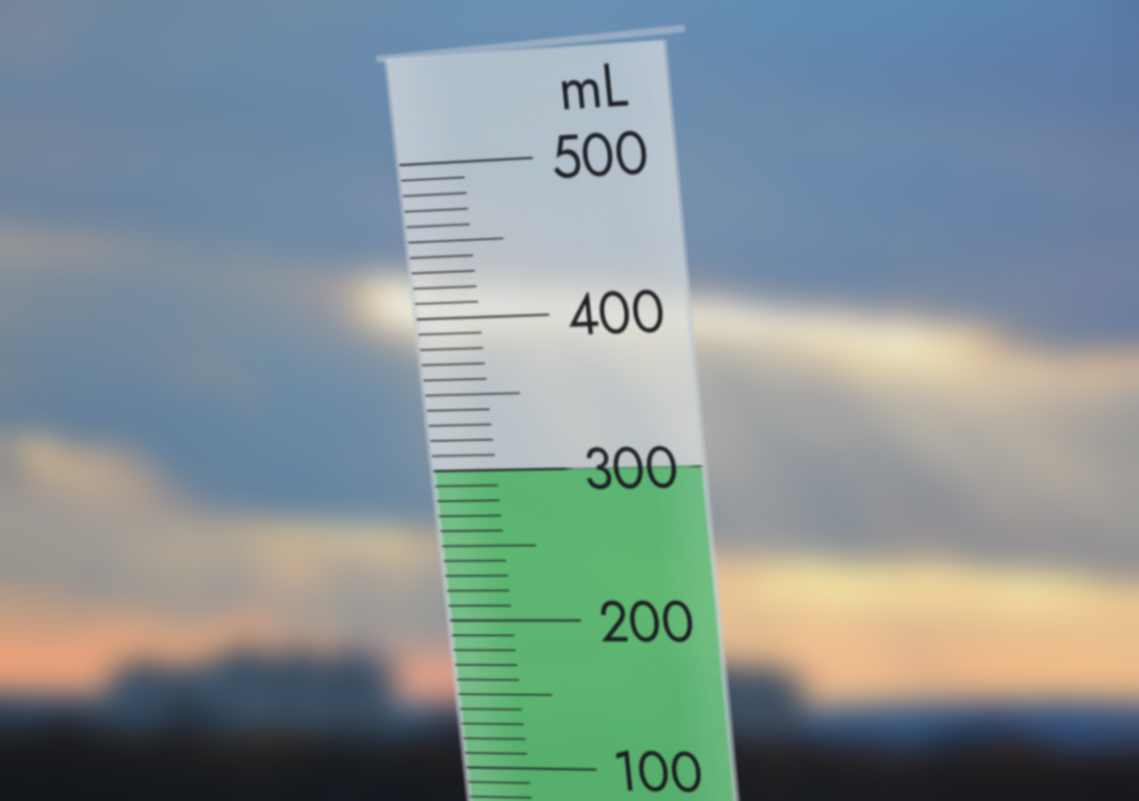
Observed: 300 mL
